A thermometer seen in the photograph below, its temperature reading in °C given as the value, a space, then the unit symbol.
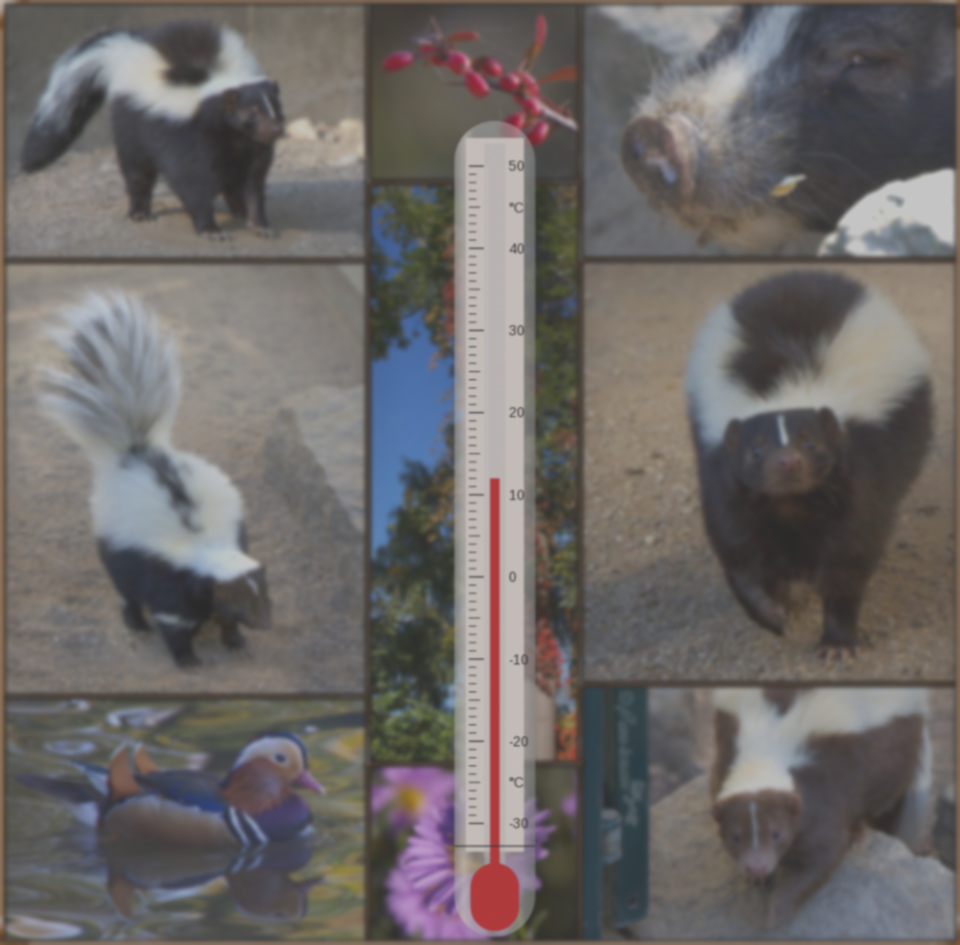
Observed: 12 °C
